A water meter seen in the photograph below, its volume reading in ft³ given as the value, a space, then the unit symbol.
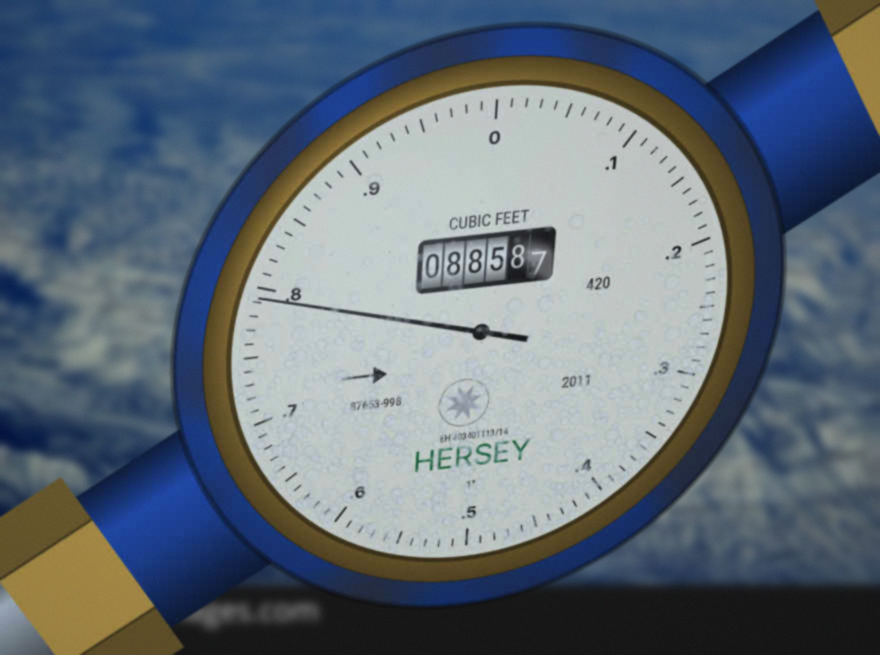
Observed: 88586.79 ft³
